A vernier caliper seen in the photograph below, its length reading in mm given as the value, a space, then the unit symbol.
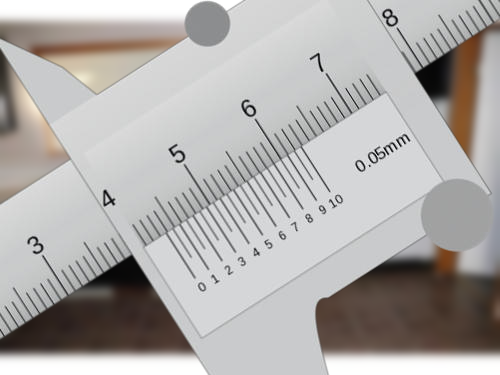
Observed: 43.8 mm
